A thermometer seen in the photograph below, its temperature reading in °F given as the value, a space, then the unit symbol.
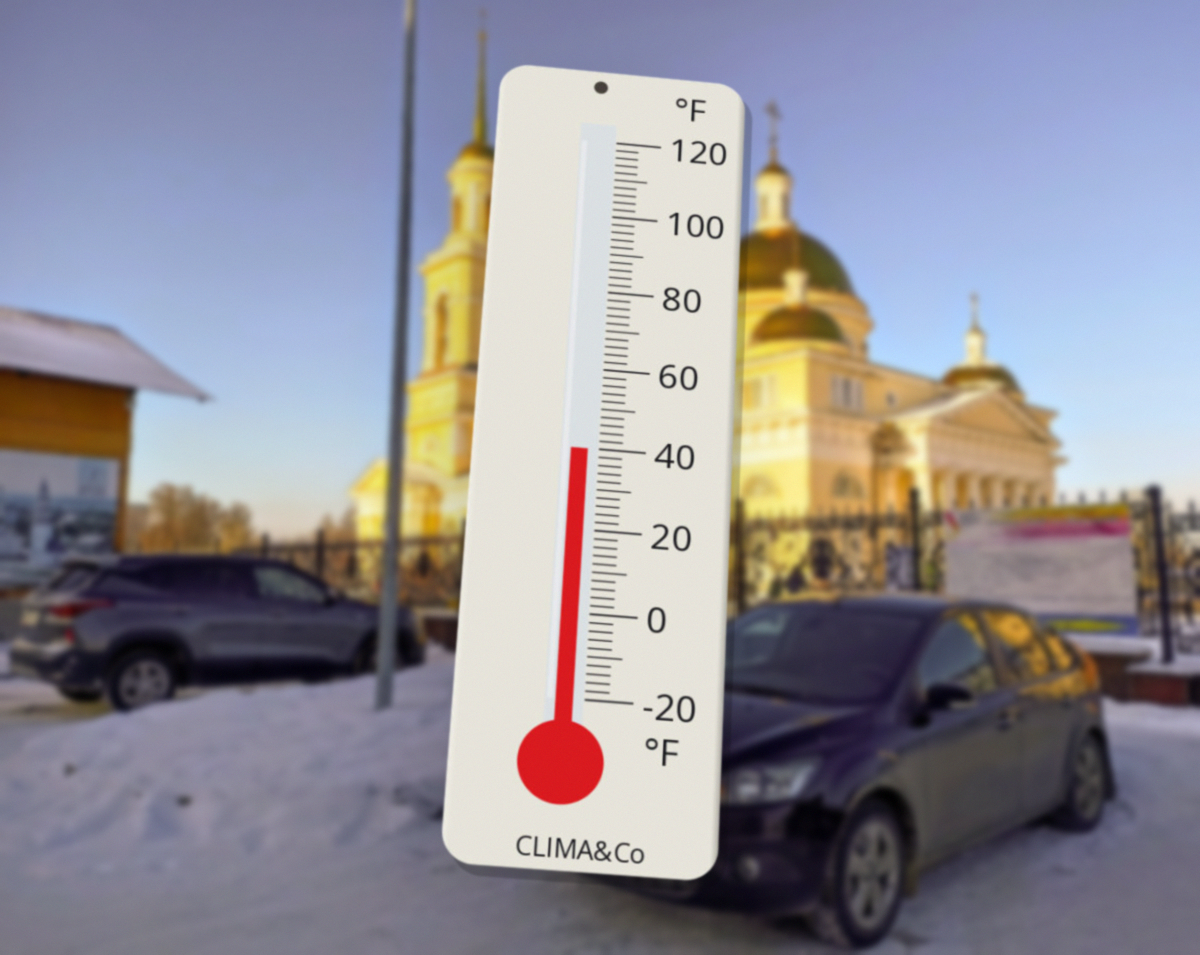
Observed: 40 °F
